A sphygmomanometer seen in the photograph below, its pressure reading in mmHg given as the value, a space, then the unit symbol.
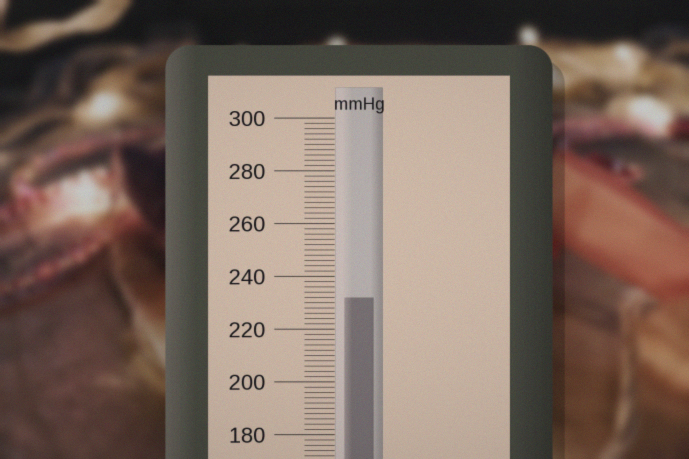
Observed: 232 mmHg
